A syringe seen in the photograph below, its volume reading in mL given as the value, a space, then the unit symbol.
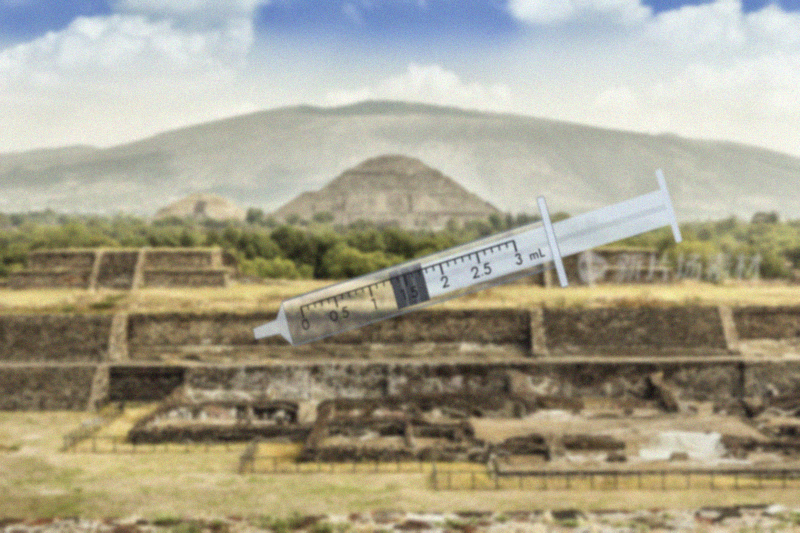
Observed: 1.3 mL
